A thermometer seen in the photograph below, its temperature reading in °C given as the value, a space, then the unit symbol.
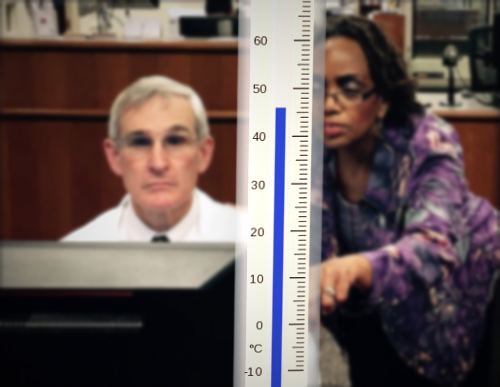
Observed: 46 °C
